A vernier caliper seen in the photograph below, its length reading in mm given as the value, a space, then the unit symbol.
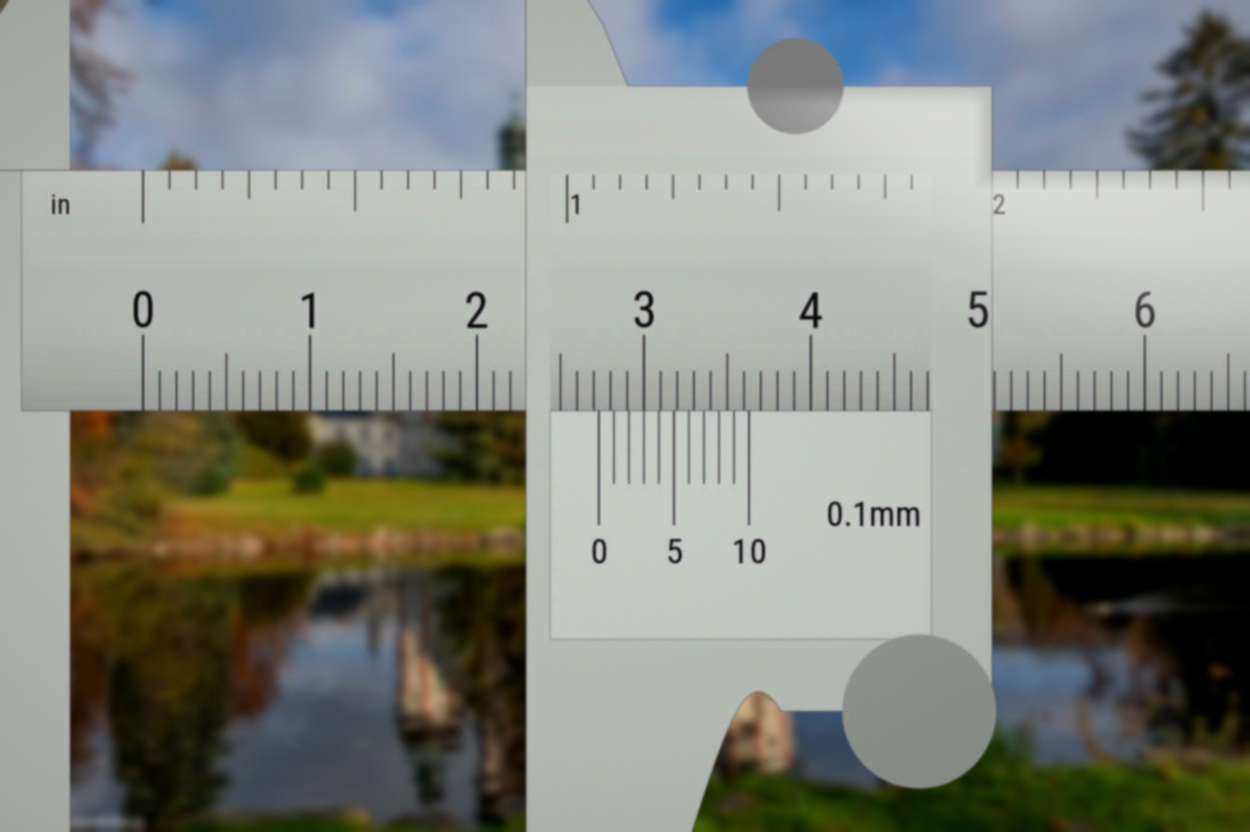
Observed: 27.3 mm
